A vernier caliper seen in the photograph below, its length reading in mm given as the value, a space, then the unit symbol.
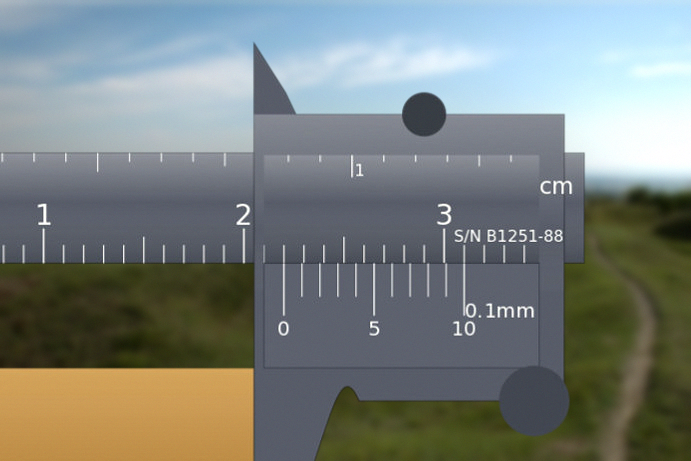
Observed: 22.0 mm
